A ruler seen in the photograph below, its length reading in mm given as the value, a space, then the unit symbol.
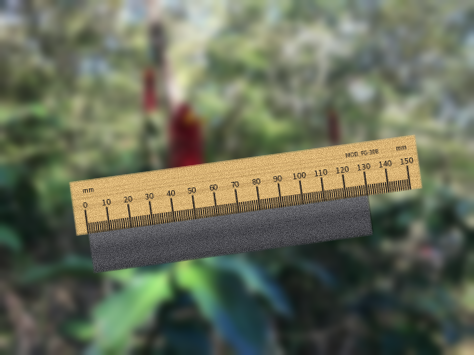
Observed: 130 mm
